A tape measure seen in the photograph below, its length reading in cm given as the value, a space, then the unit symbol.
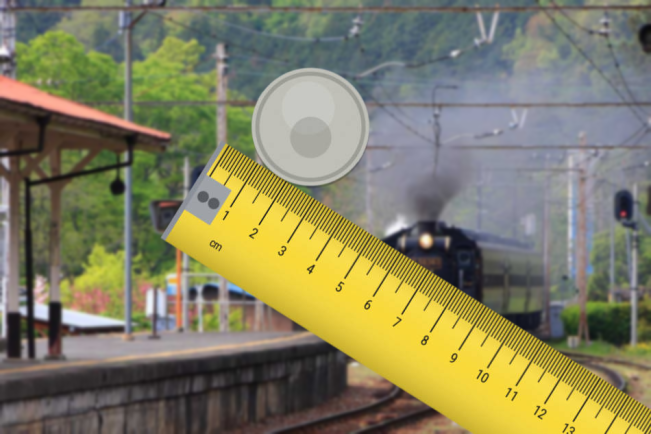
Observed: 3.5 cm
